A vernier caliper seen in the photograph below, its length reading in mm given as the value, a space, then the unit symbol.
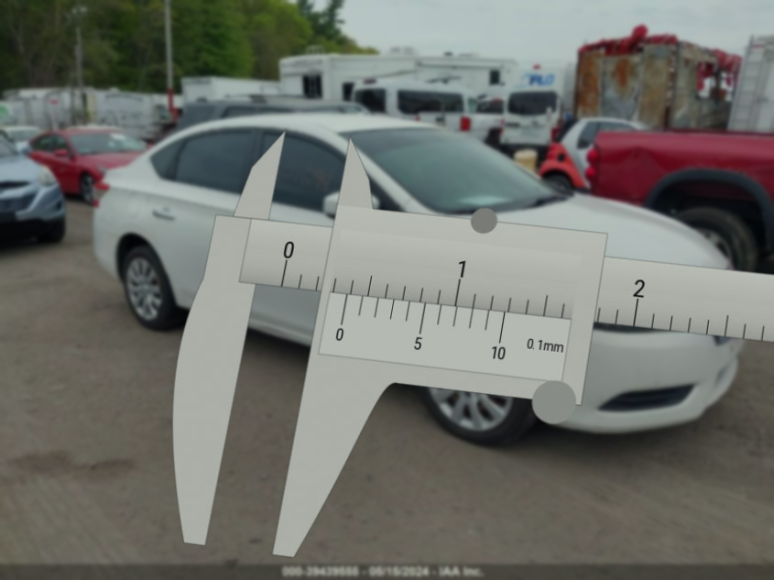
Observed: 3.8 mm
